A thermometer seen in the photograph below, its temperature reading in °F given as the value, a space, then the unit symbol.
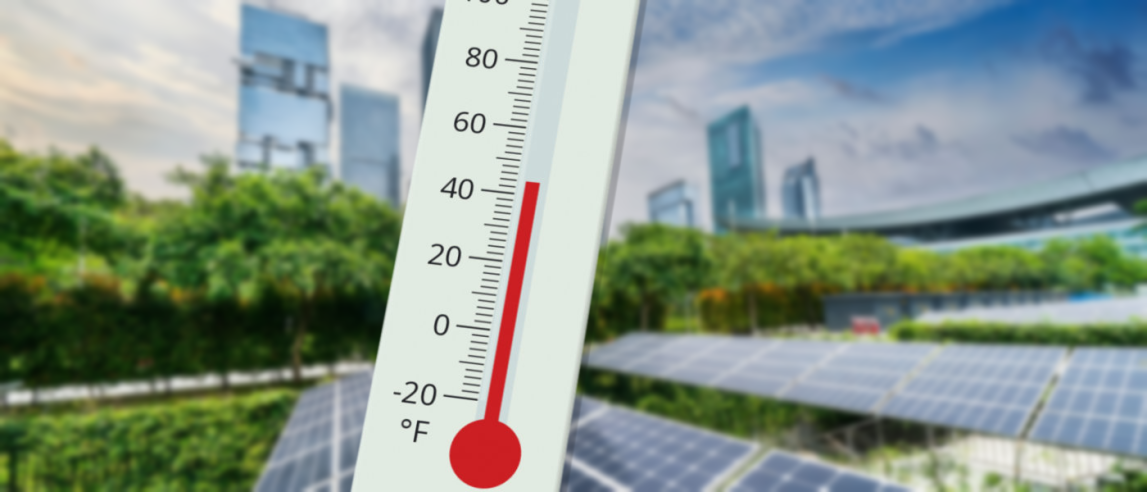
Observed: 44 °F
